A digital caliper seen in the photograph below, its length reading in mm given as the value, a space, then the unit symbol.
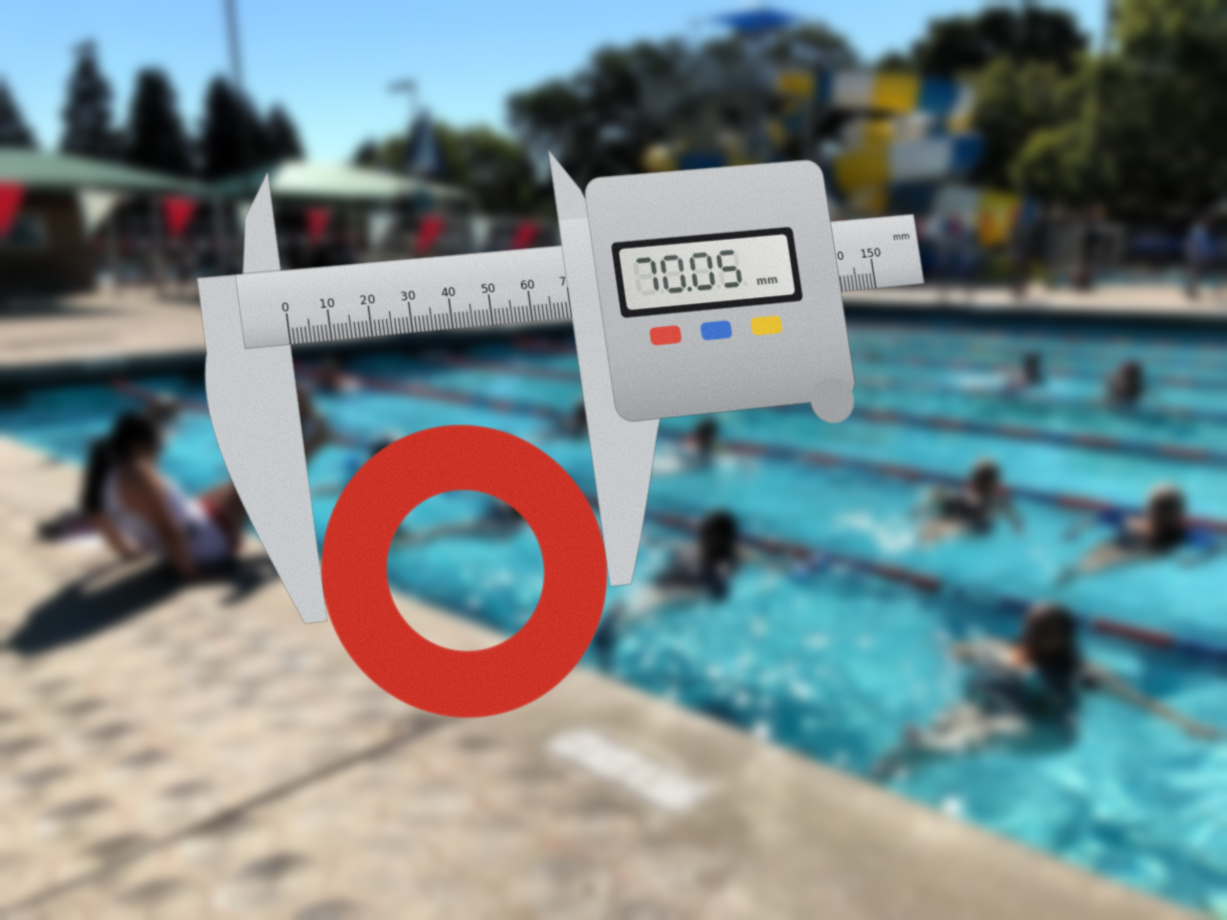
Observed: 70.05 mm
